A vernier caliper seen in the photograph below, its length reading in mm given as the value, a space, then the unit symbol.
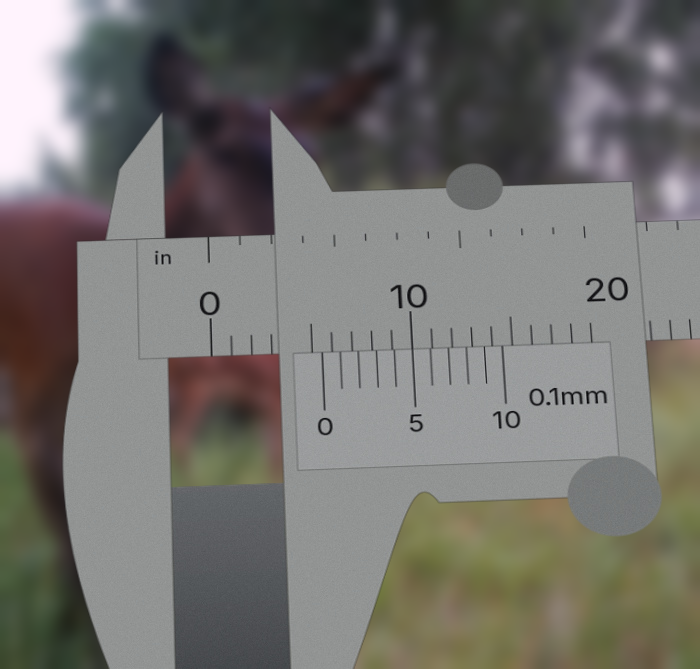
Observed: 5.5 mm
